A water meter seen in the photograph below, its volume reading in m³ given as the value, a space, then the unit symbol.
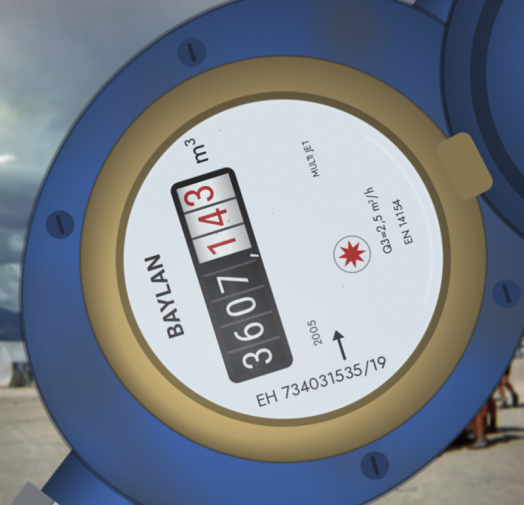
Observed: 3607.143 m³
